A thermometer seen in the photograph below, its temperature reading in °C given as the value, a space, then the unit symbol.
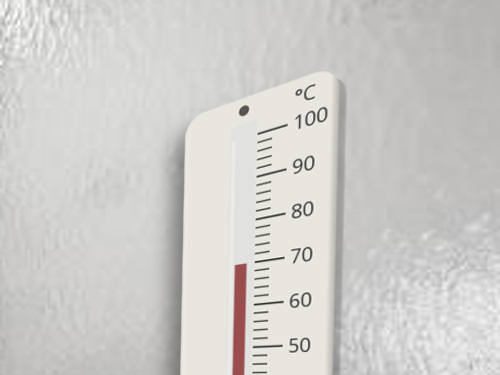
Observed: 70 °C
